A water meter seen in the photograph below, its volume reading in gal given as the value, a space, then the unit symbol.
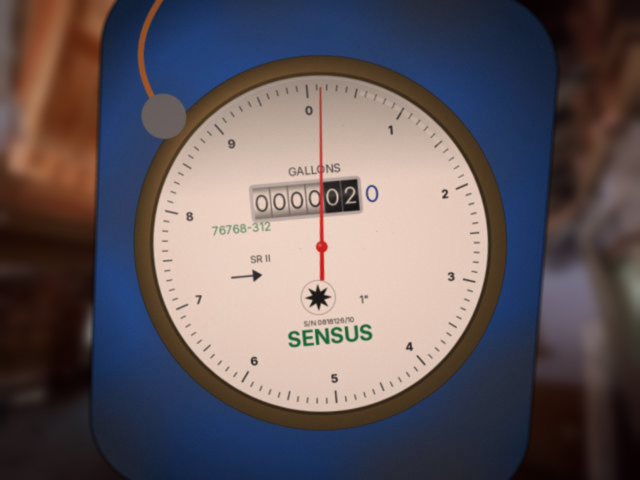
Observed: 20.1 gal
